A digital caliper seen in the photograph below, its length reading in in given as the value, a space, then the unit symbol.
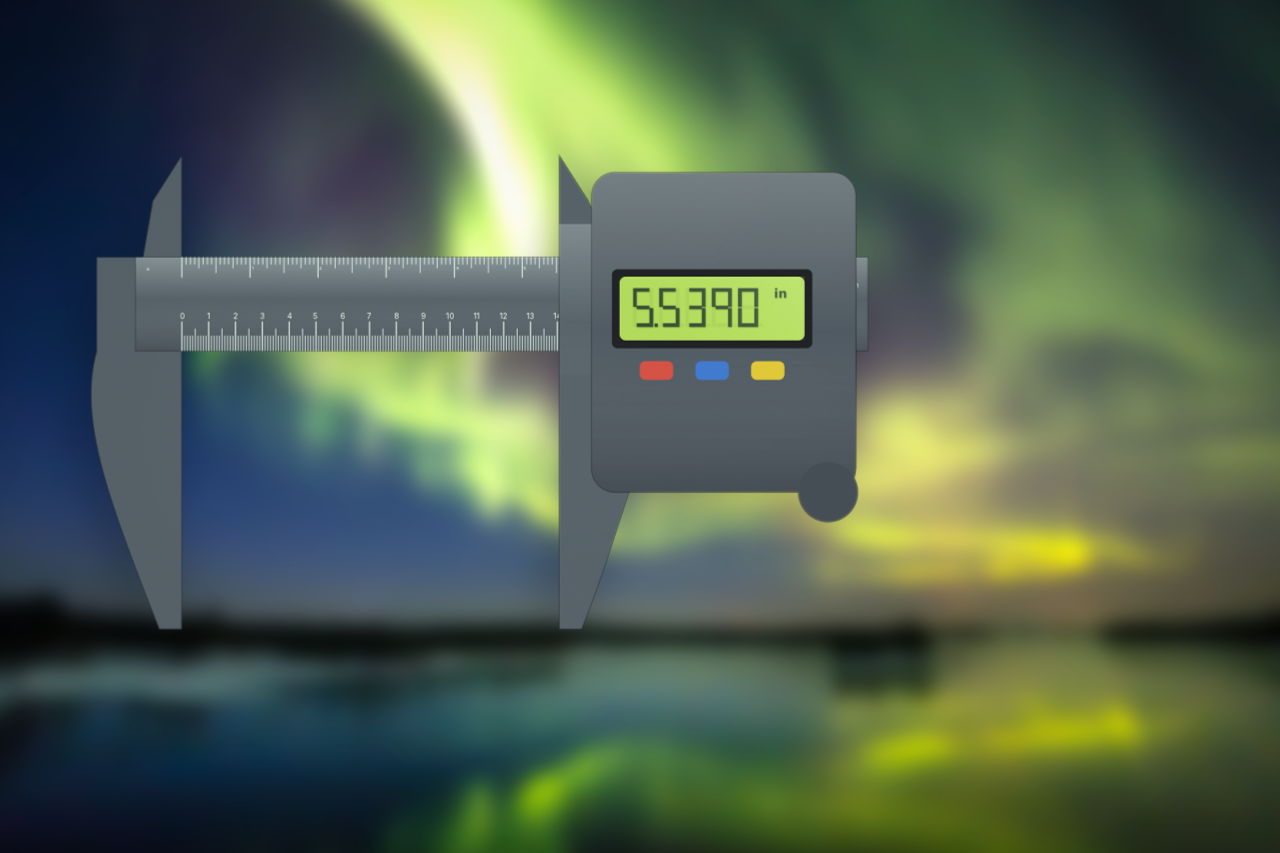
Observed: 5.5390 in
